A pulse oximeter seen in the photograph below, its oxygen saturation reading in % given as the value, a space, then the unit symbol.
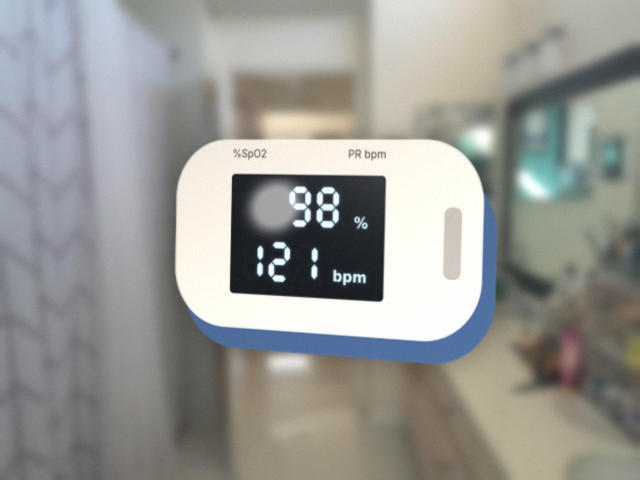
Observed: 98 %
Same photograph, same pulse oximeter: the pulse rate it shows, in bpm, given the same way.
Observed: 121 bpm
